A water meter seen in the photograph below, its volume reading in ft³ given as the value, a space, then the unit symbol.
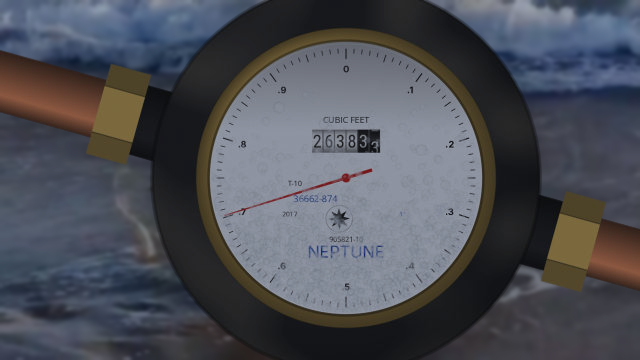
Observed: 263832.70 ft³
